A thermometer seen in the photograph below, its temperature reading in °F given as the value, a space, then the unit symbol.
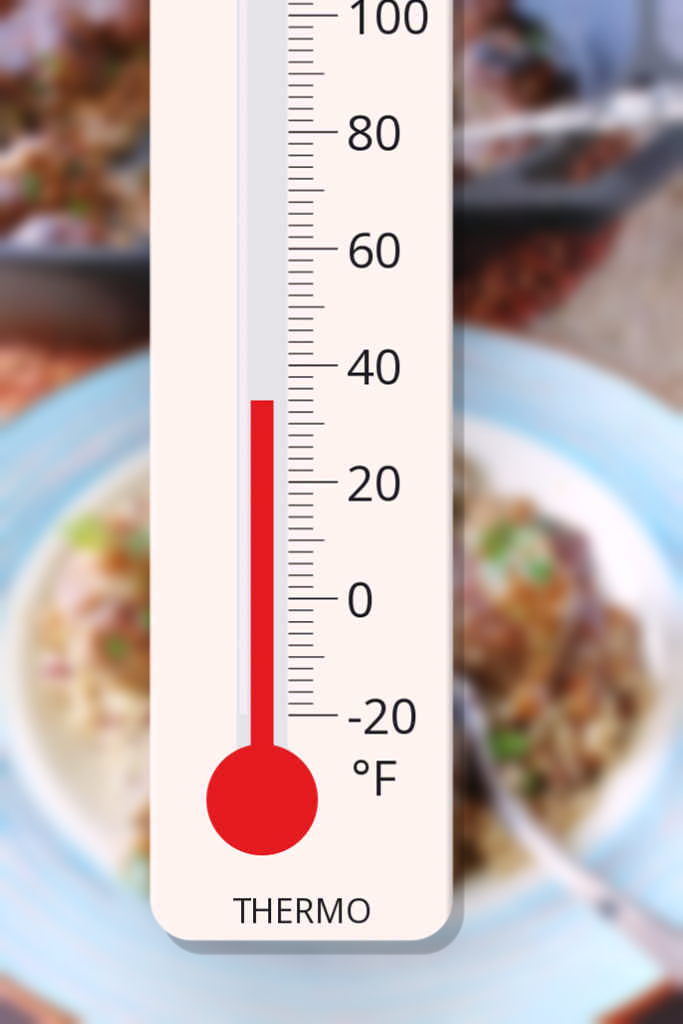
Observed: 34 °F
